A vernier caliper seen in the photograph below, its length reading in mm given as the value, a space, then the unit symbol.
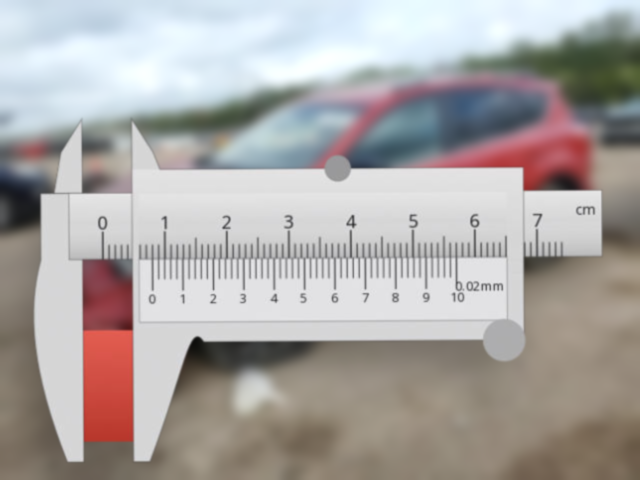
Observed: 8.0 mm
